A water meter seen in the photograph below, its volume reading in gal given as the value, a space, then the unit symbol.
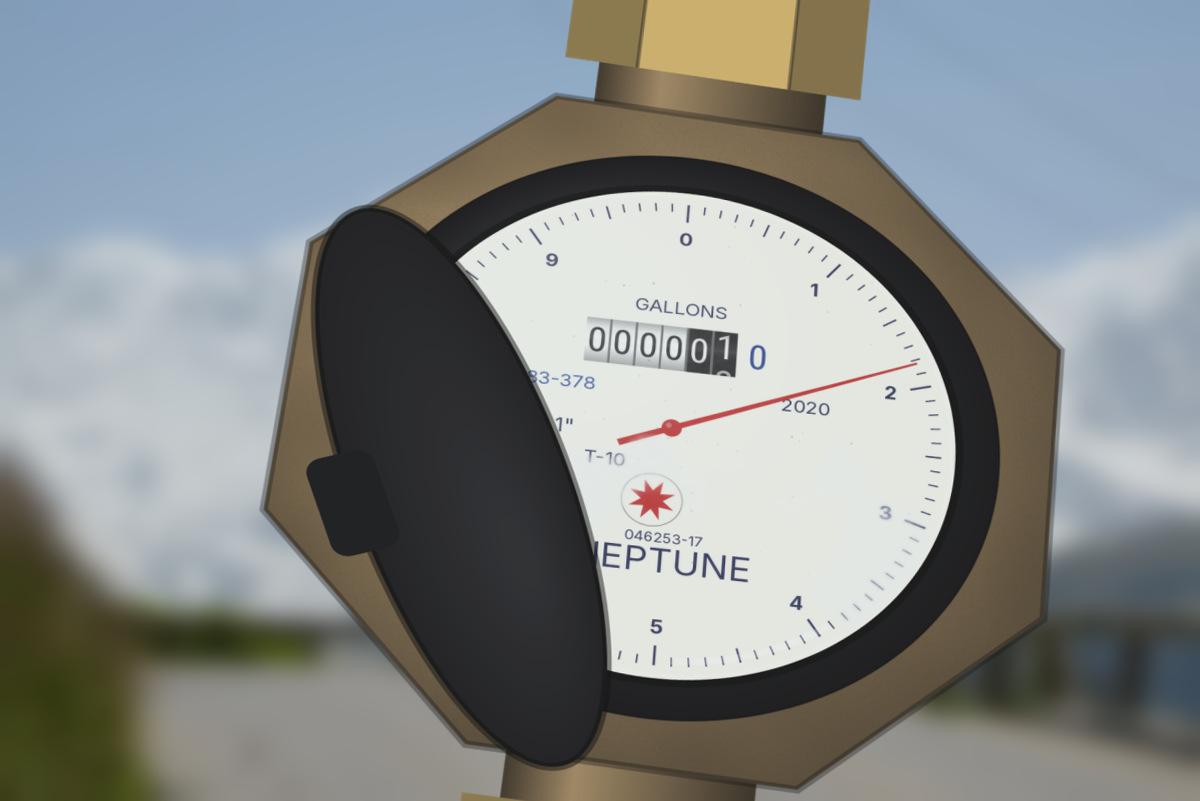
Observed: 11.8 gal
